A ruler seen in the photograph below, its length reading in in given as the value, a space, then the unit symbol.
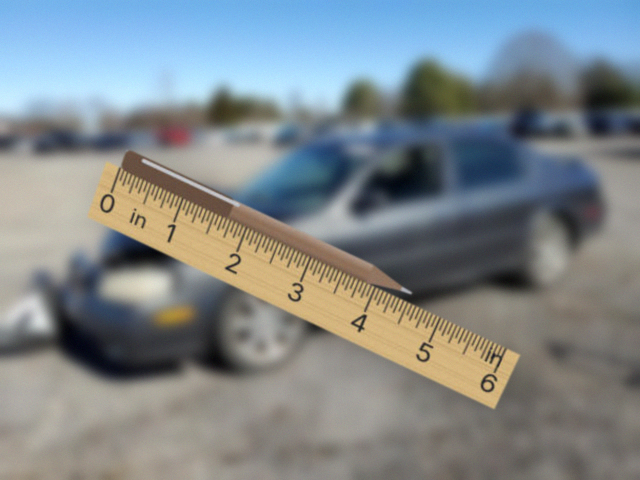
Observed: 4.5 in
